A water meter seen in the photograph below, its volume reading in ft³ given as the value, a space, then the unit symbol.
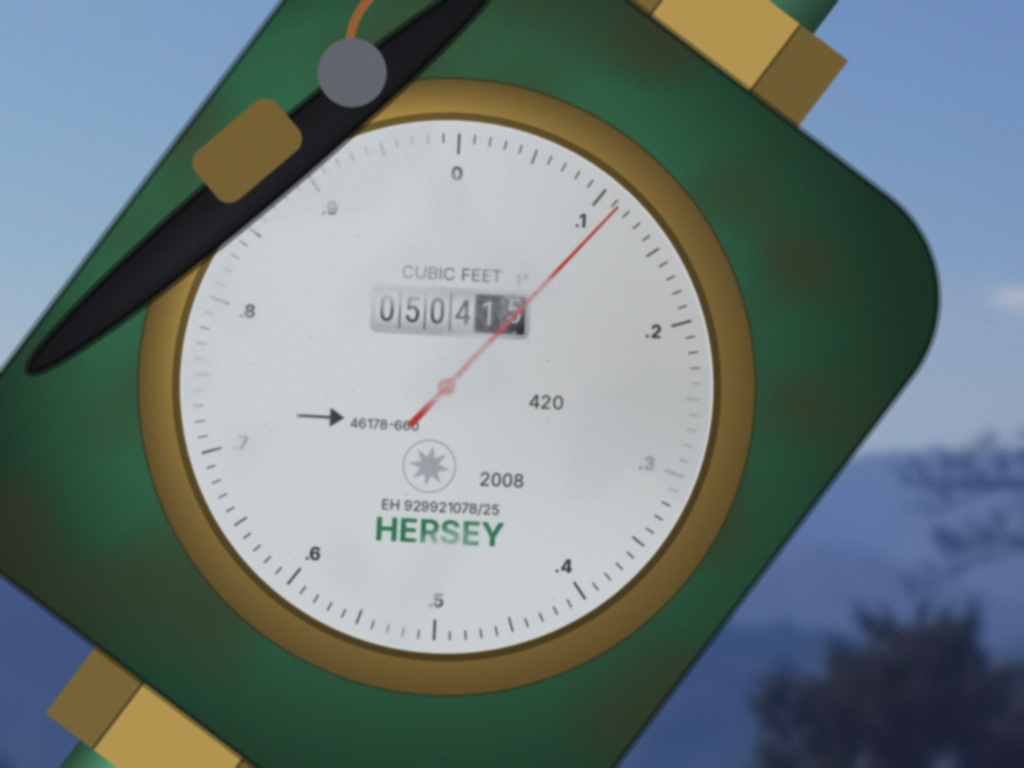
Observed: 50415.11 ft³
